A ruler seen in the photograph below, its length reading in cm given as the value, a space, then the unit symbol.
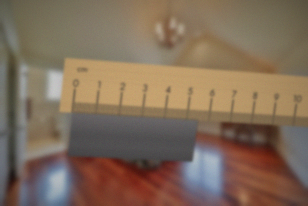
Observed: 5.5 cm
